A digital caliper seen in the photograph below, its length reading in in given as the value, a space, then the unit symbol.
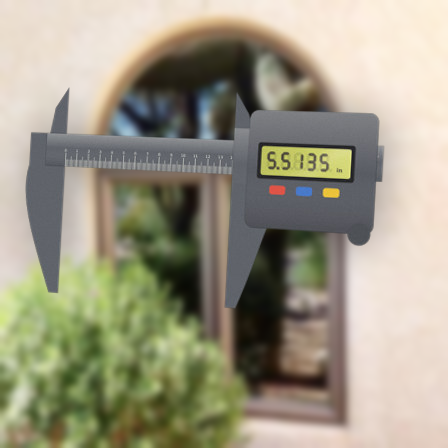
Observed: 5.5135 in
